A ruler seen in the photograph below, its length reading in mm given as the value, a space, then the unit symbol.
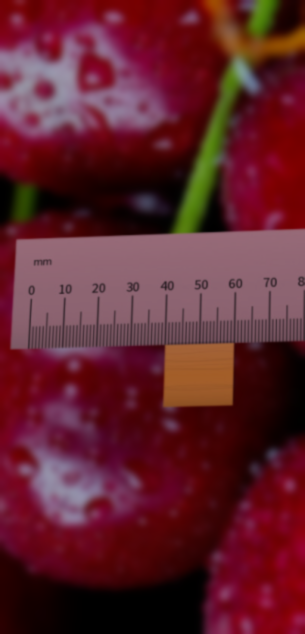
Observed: 20 mm
